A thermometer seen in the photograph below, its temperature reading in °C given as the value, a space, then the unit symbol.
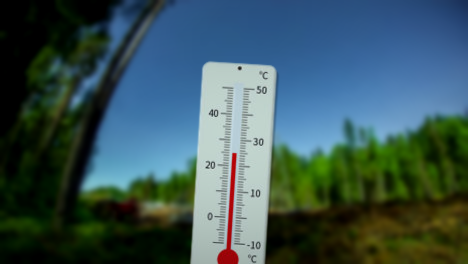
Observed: 25 °C
